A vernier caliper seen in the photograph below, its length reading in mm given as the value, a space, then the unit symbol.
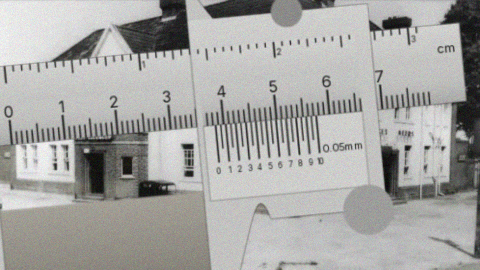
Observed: 38.5 mm
